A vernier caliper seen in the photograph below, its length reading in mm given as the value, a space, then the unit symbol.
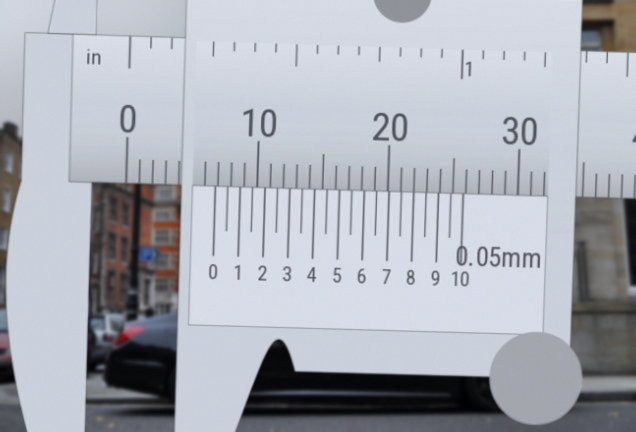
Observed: 6.8 mm
